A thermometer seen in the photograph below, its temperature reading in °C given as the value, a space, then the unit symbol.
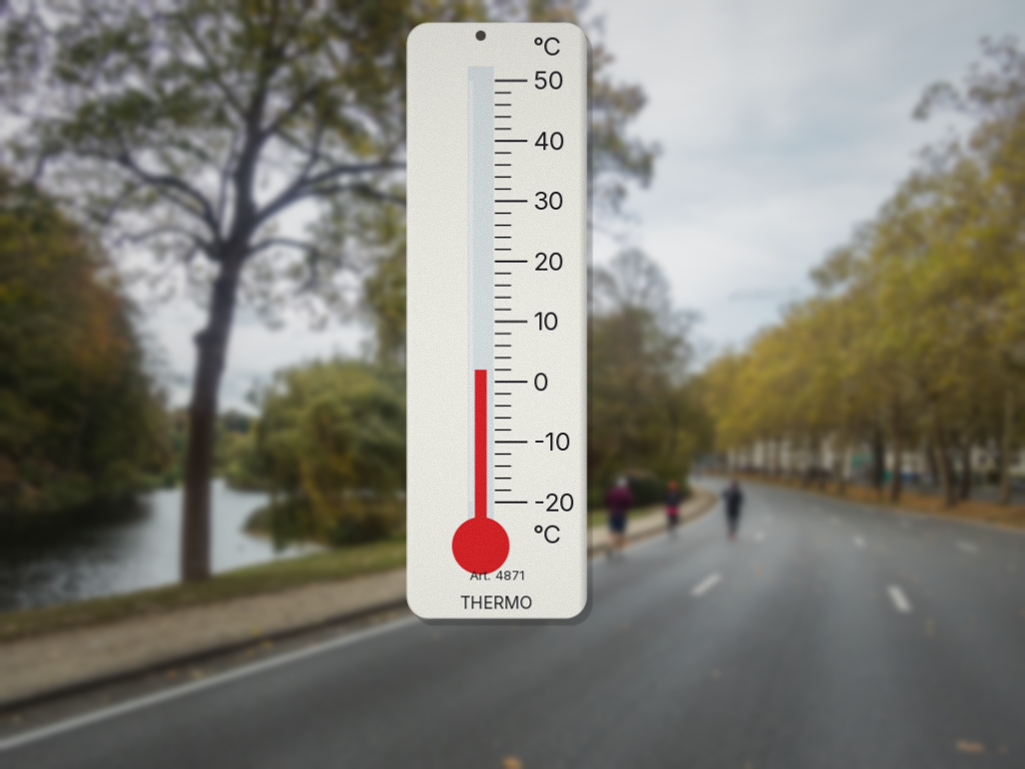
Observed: 2 °C
